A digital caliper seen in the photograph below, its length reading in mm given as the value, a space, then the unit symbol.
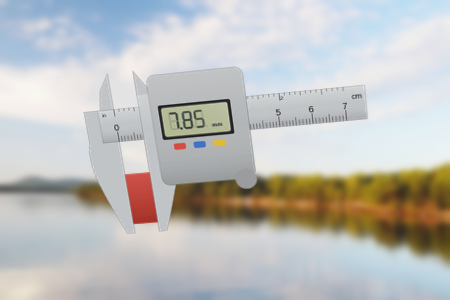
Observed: 7.85 mm
